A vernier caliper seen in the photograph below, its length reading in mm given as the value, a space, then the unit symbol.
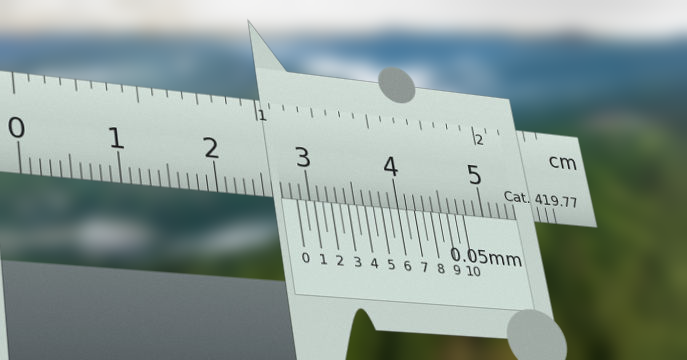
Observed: 28.6 mm
